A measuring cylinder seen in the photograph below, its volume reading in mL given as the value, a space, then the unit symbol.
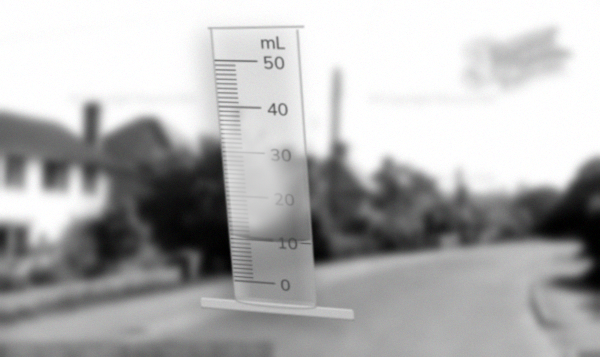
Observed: 10 mL
